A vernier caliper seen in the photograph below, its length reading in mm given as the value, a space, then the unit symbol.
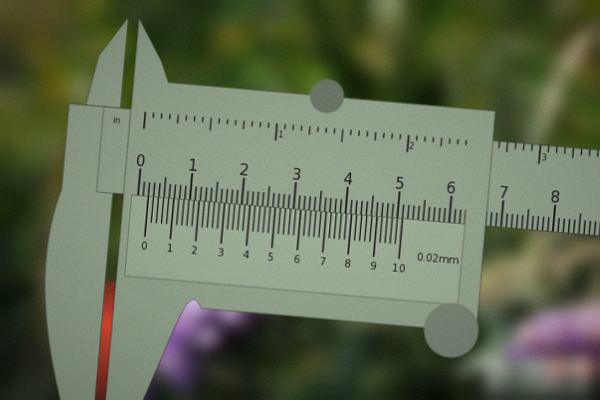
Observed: 2.0 mm
